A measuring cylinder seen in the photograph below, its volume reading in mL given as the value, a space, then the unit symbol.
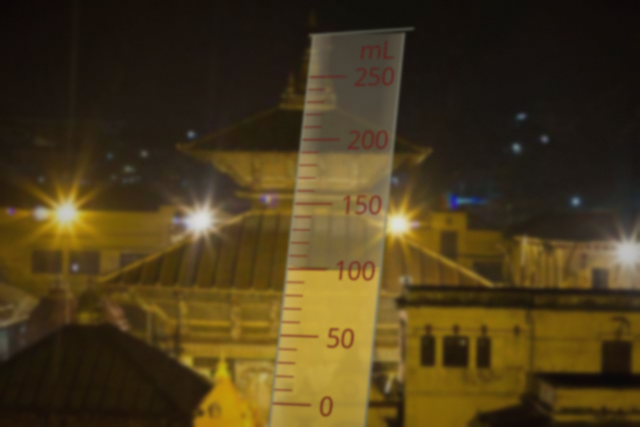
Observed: 100 mL
